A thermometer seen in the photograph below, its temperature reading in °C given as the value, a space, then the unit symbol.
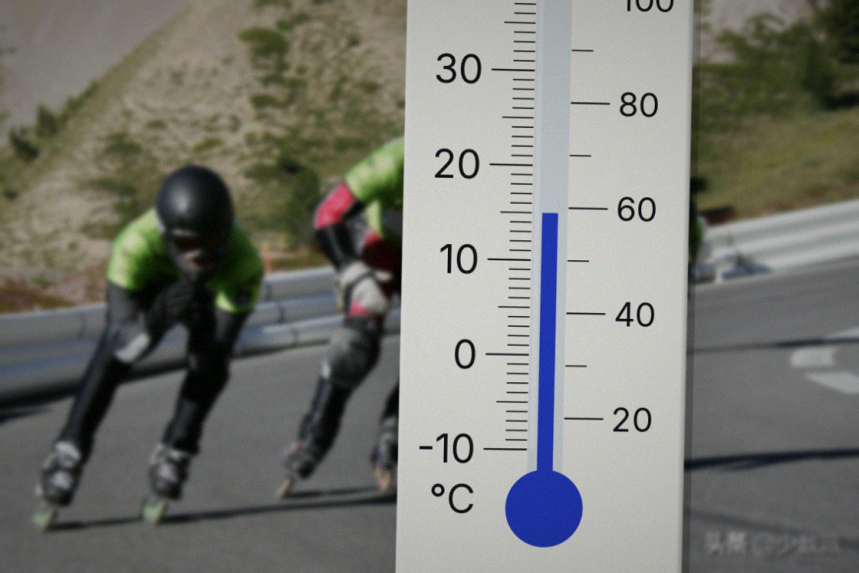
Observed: 15 °C
